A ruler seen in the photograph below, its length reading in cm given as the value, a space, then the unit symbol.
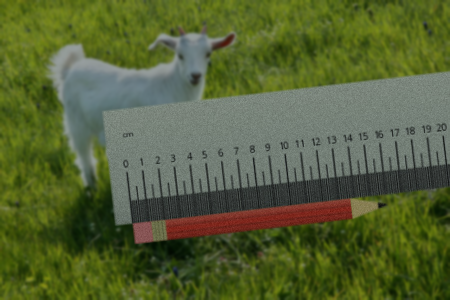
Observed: 16 cm
